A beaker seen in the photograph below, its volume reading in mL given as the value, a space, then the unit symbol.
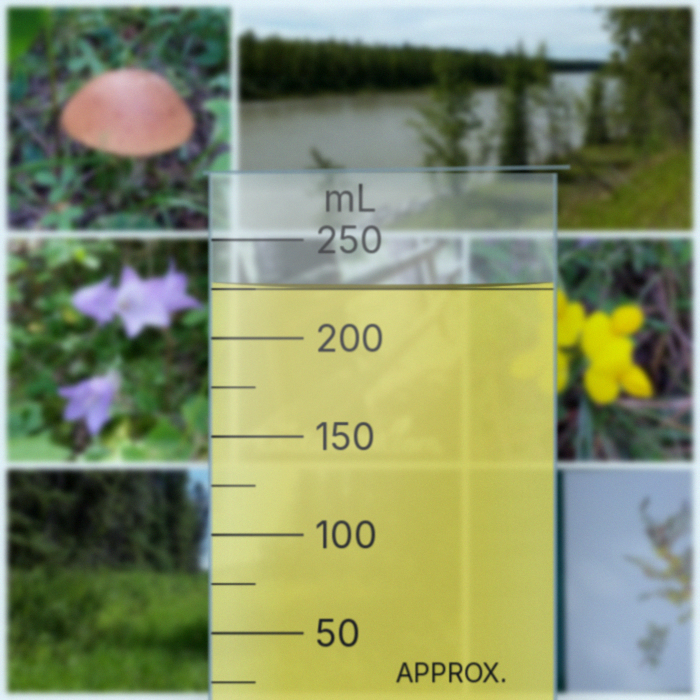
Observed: 225 mL
